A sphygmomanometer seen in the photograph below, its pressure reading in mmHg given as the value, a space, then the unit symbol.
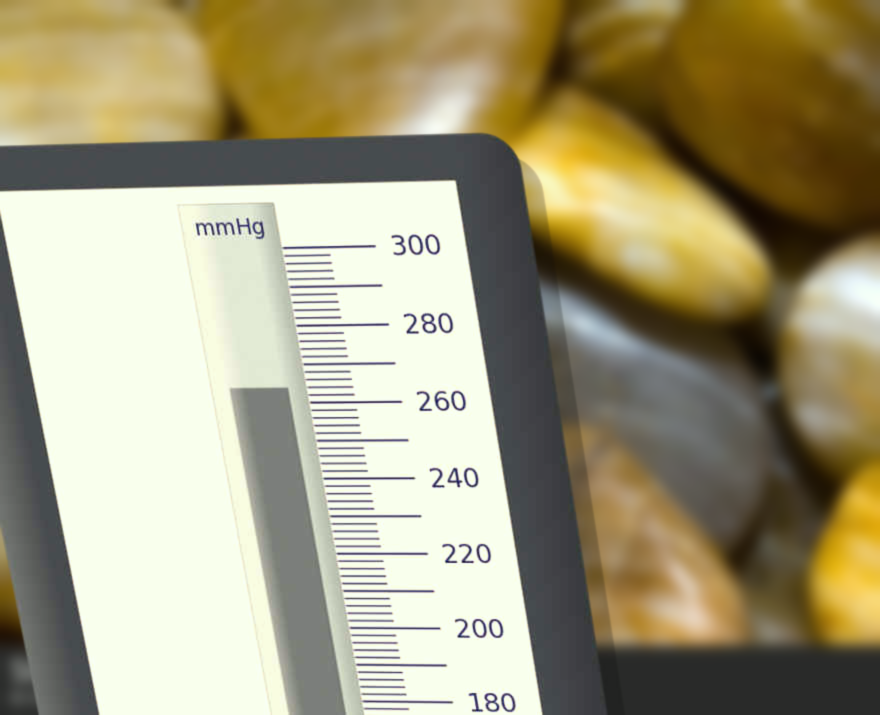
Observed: 264 mmHg
